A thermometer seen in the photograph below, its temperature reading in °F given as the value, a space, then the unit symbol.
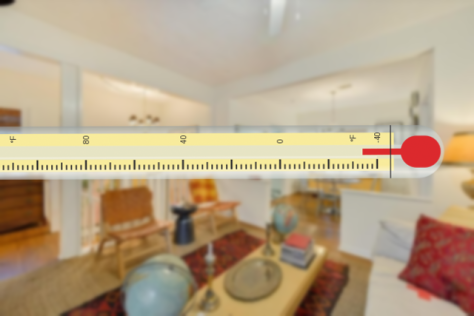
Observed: -34 °F
